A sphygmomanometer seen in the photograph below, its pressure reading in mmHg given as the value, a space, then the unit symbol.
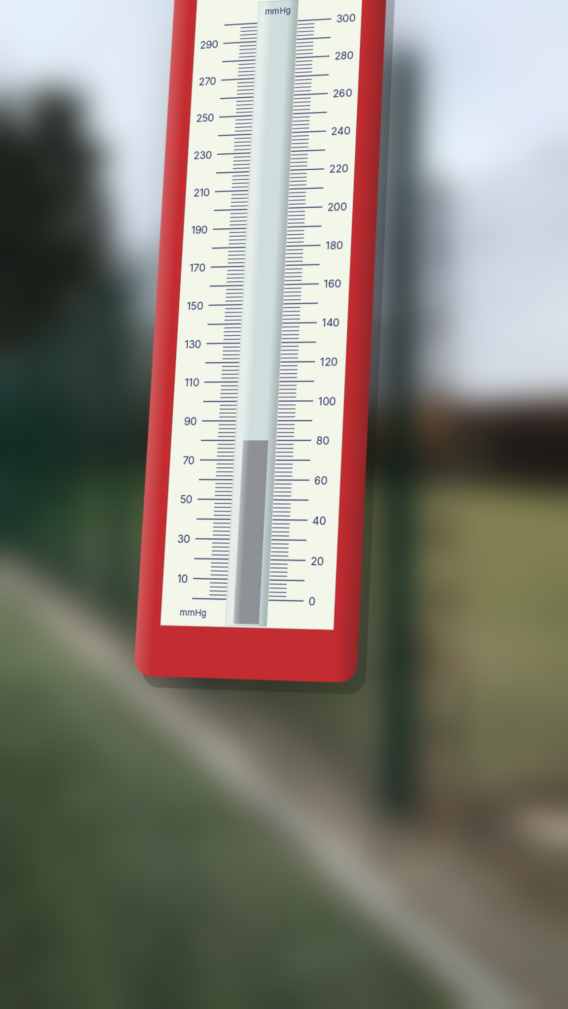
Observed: 80 mmHg
